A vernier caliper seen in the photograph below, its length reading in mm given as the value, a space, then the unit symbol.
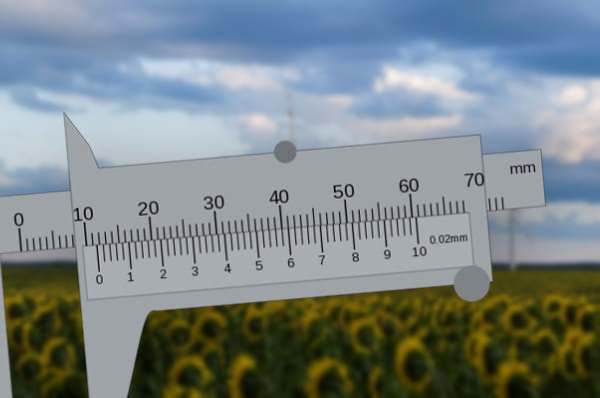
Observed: 11.6 mm
